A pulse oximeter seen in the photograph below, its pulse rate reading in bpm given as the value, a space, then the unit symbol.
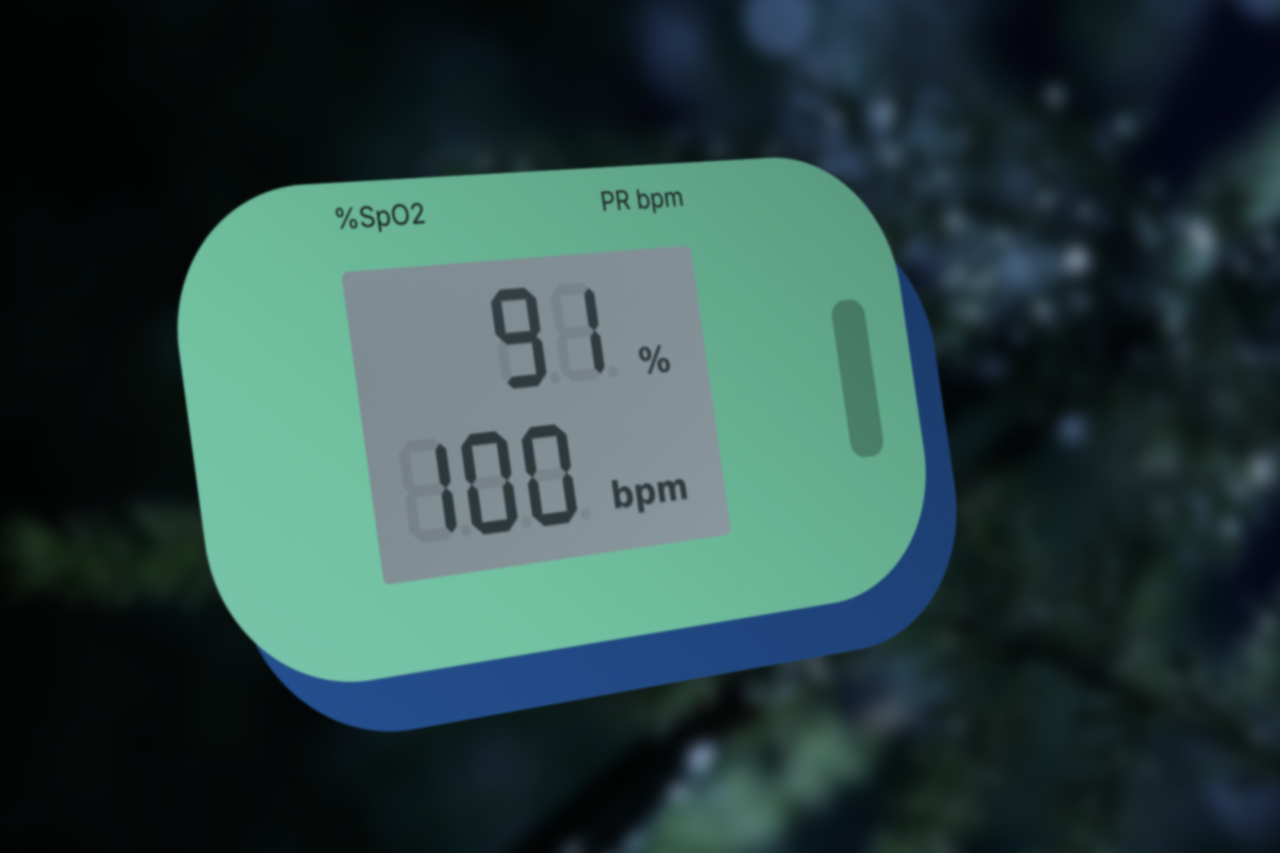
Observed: 100 bpm
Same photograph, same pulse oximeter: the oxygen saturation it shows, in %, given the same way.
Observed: 91 %
